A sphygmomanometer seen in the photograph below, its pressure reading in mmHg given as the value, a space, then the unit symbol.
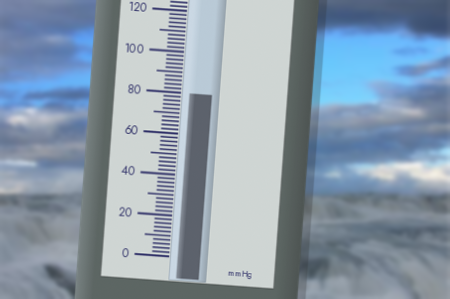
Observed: 80 mmHg
